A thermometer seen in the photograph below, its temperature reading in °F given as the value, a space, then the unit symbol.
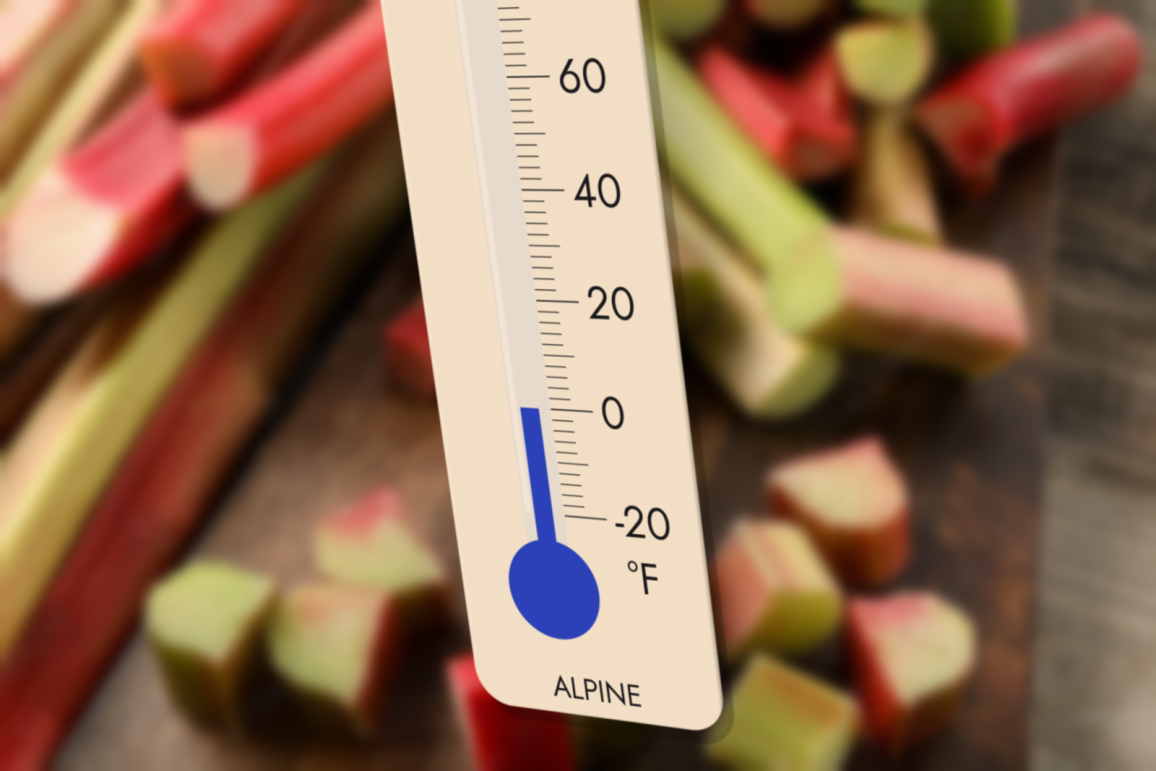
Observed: 0 °F
